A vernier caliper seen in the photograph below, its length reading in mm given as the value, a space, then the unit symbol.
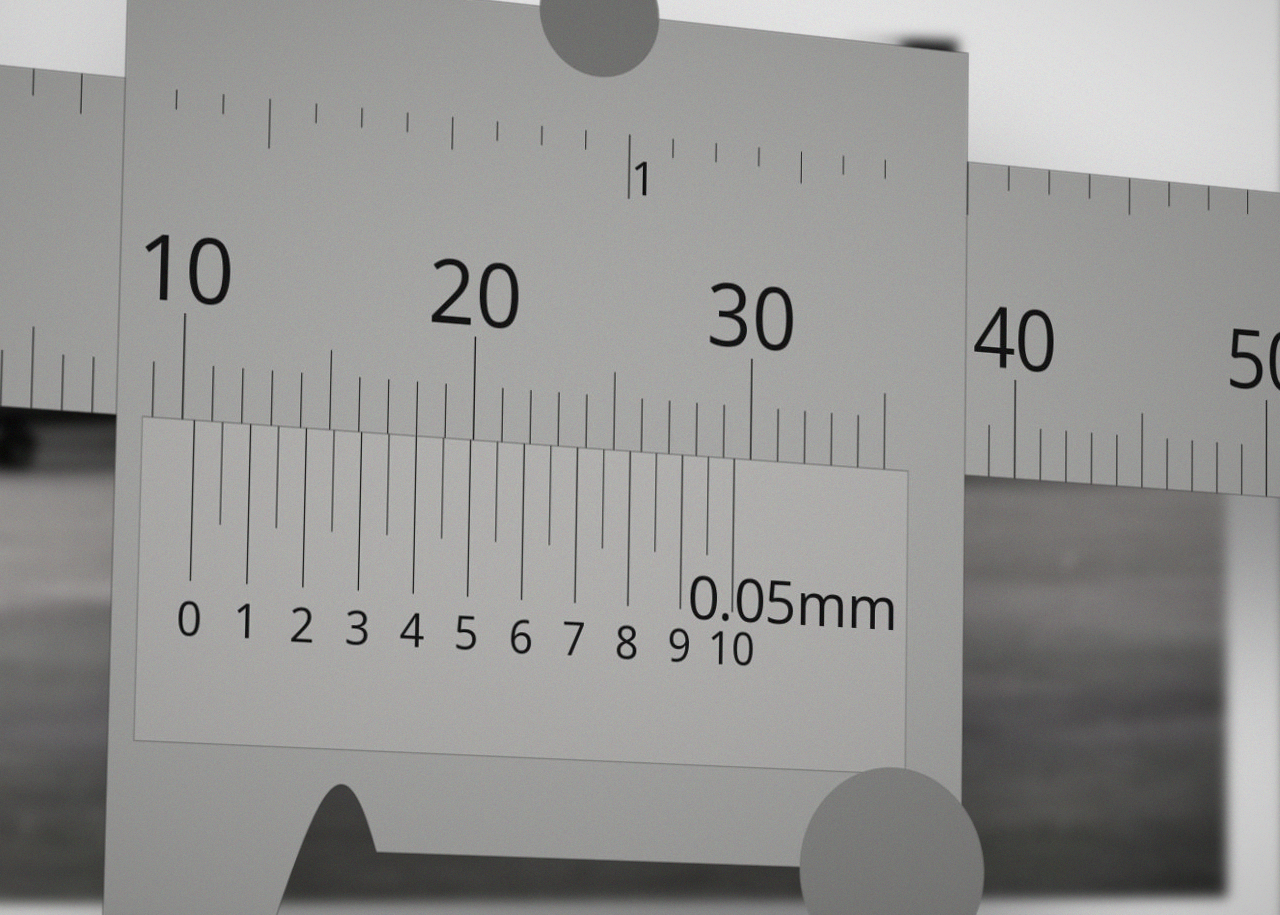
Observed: 10.40 mm
